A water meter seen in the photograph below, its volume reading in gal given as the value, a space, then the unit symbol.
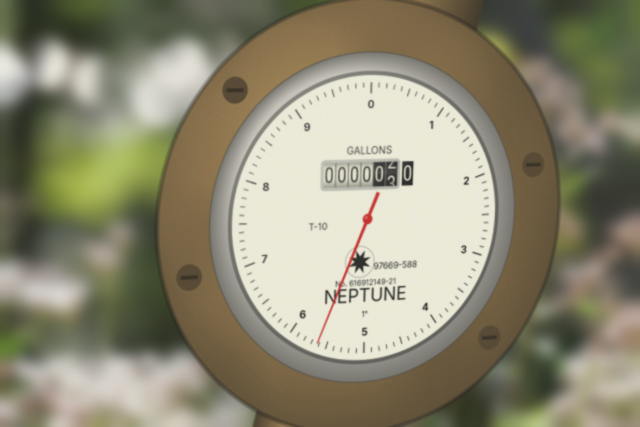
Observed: 25.6 gal
